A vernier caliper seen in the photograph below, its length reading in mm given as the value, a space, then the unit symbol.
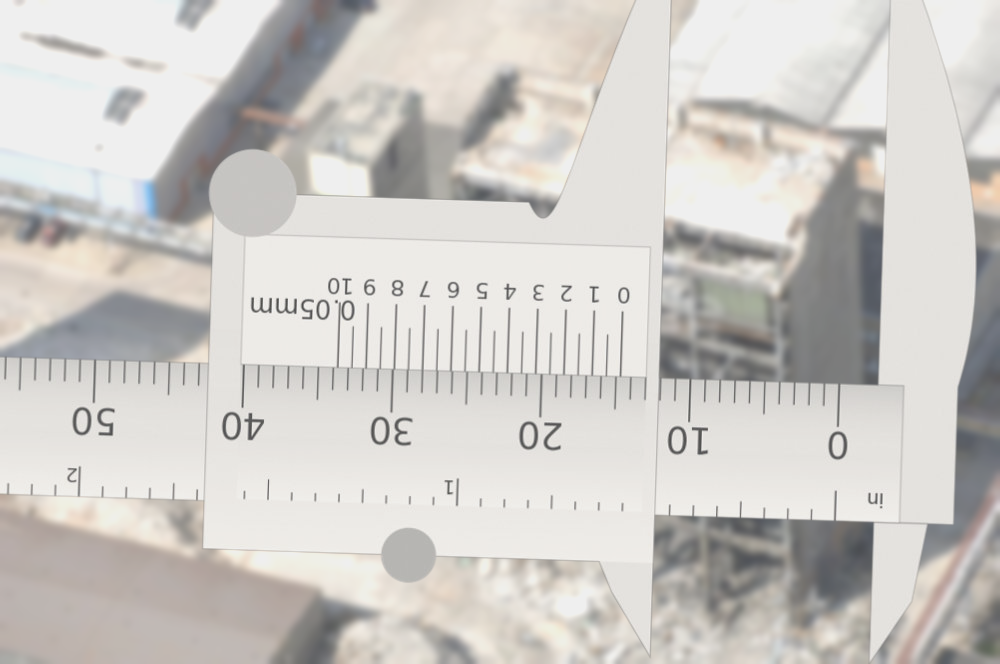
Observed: 14.7 mm
